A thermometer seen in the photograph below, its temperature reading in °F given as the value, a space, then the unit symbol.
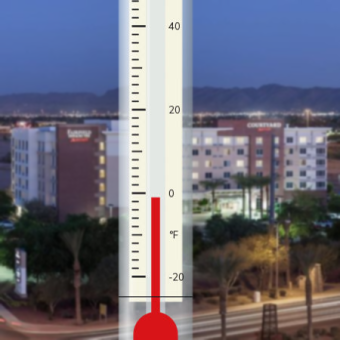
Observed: -1 °F
